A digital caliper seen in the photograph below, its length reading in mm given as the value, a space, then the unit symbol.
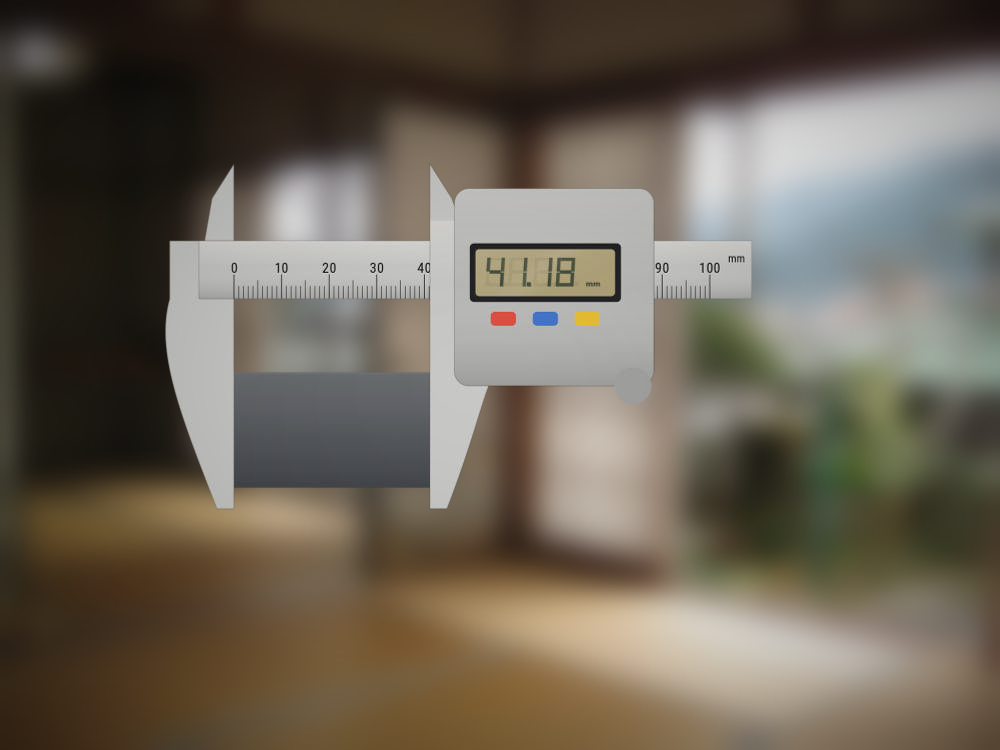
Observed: 41.18 mm
